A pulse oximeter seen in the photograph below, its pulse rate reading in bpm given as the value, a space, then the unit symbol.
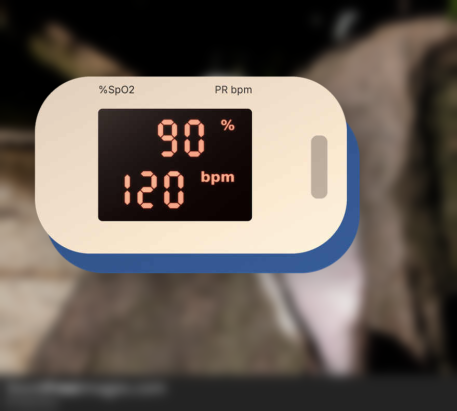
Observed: 120 bpm
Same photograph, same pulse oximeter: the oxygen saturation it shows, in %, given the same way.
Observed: 90 %
